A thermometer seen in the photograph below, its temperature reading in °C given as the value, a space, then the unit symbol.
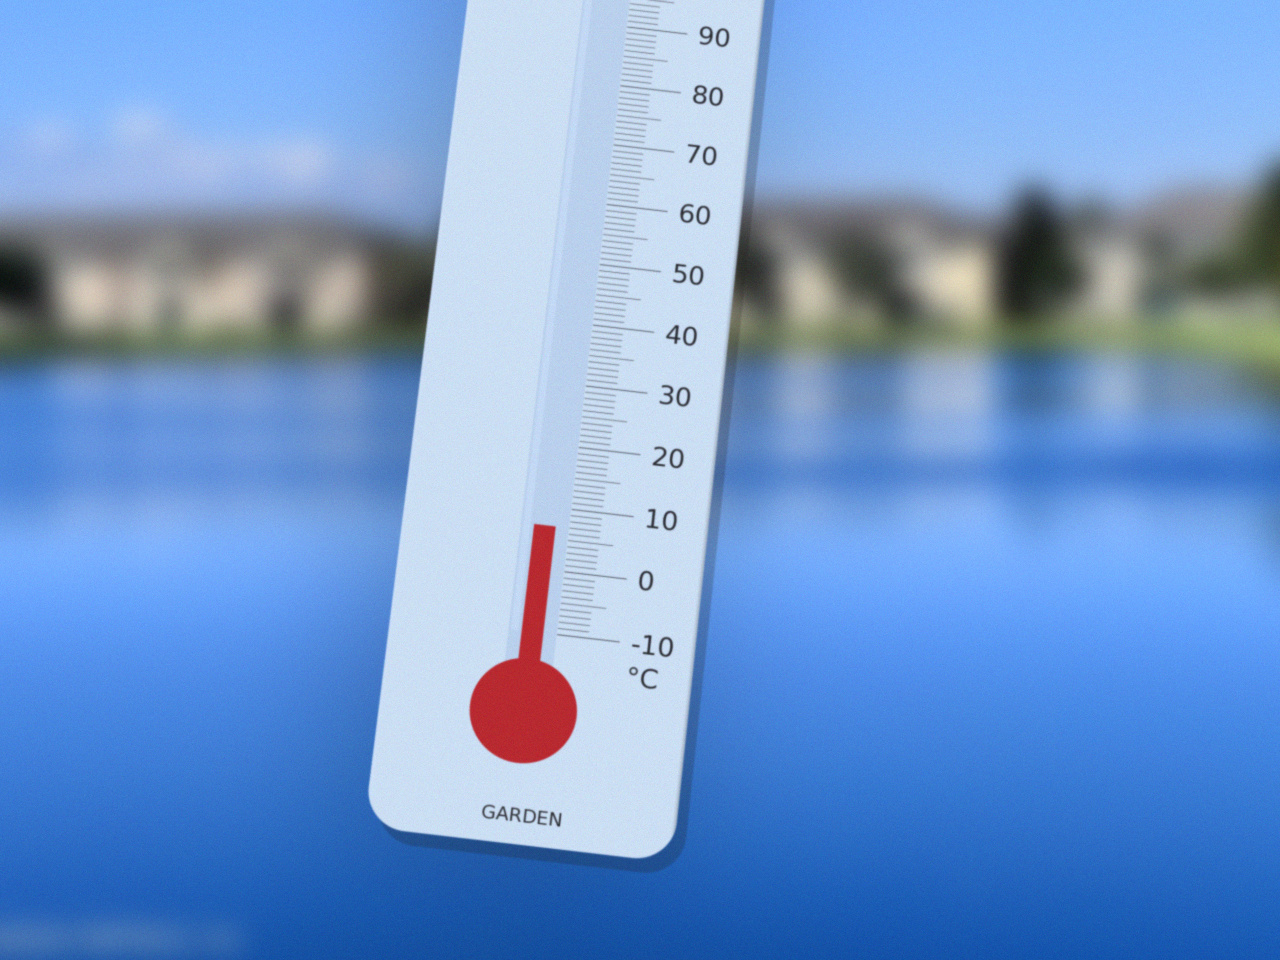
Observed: 7 °C
